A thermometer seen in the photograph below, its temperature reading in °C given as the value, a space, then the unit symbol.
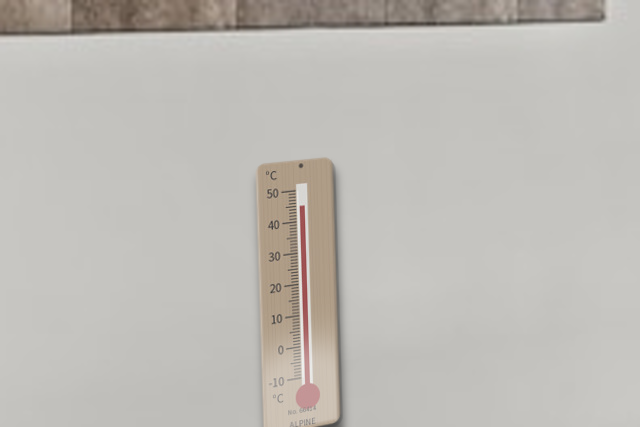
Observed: 45 °C
